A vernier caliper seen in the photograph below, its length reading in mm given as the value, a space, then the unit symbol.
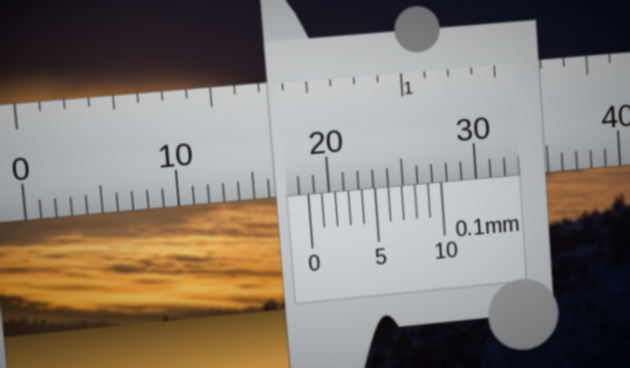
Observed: 18.6 mm
